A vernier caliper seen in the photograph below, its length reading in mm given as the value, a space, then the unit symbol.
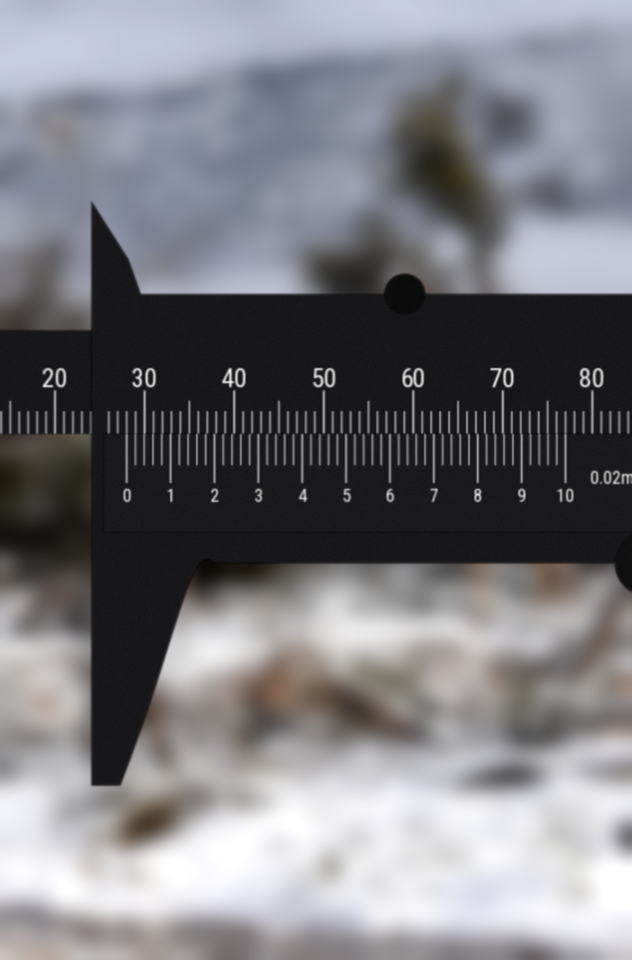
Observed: 28.0 mm
